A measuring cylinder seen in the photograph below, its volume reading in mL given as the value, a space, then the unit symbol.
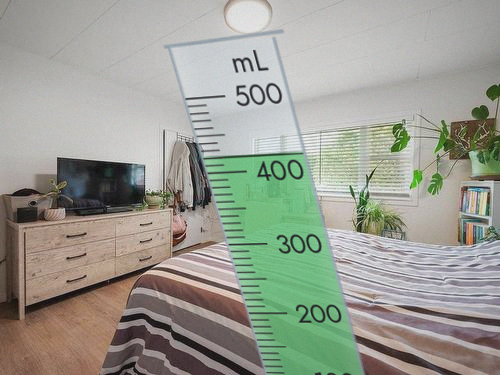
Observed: 420 mL
